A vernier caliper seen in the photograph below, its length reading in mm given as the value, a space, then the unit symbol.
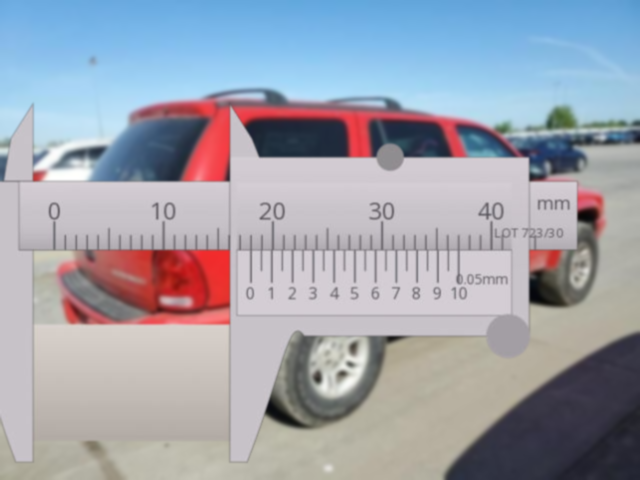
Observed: 18.0 mm
